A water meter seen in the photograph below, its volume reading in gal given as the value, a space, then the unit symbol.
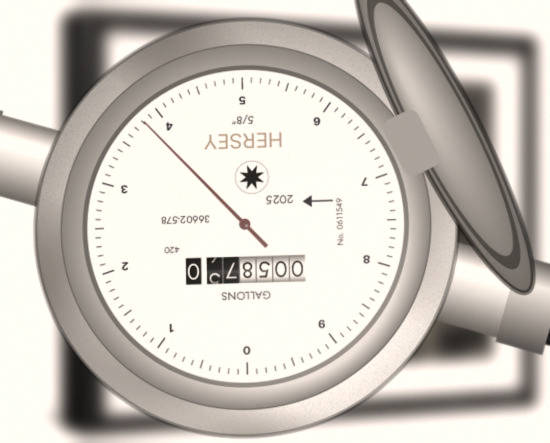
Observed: 58753.8 gal
